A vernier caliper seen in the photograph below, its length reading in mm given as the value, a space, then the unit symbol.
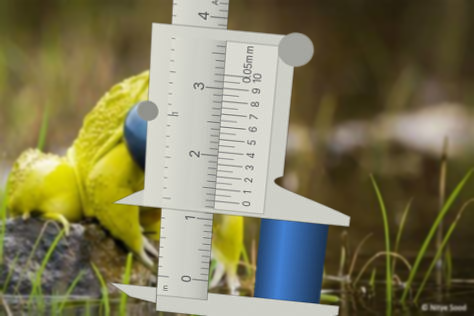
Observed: 13.0 mm
